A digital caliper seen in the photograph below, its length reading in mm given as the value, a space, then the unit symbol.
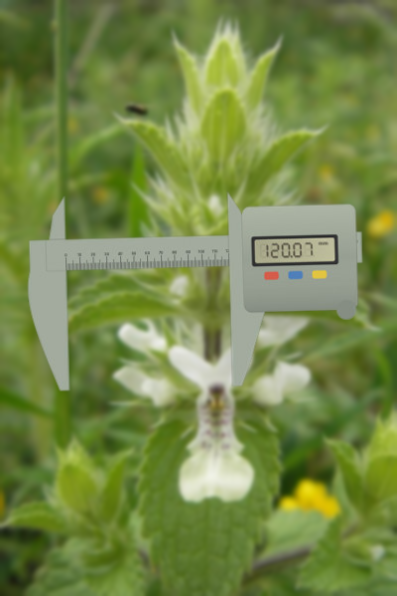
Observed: 120.07 mm
